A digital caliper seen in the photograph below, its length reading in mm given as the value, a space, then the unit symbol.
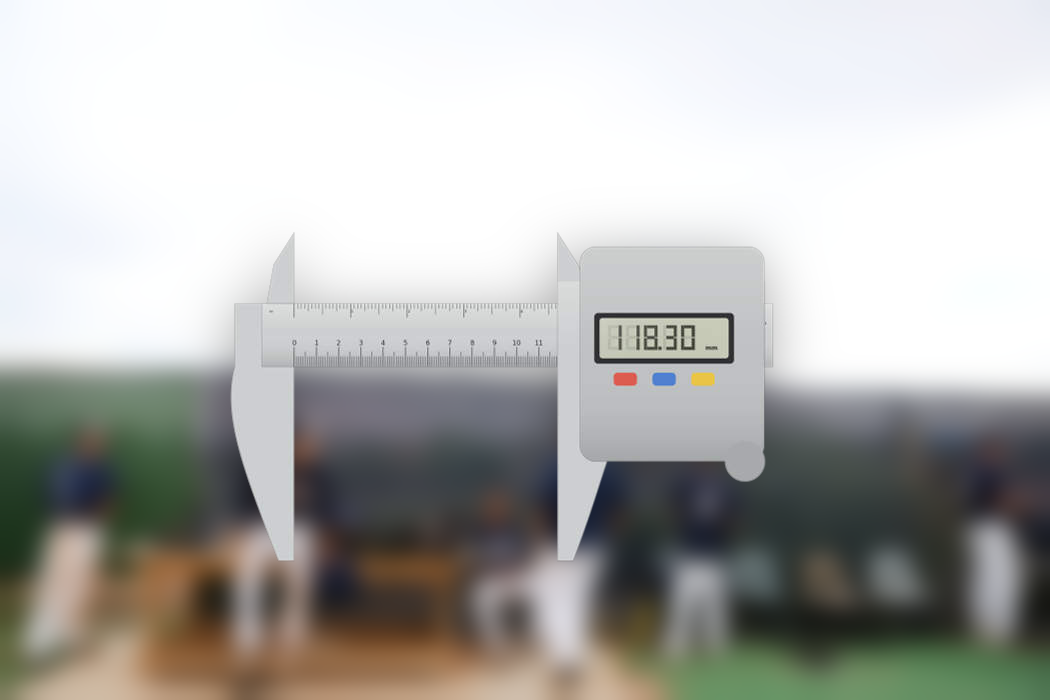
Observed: 118.30 mm
